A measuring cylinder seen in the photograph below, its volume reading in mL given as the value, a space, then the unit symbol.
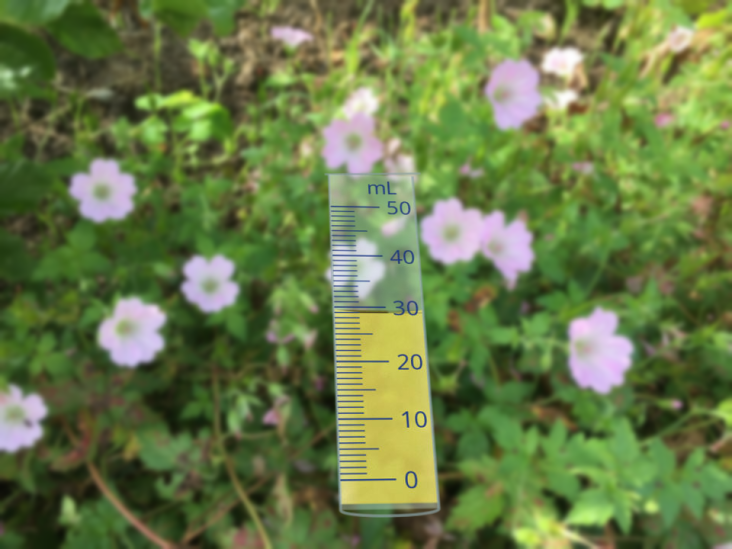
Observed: 29 mL
